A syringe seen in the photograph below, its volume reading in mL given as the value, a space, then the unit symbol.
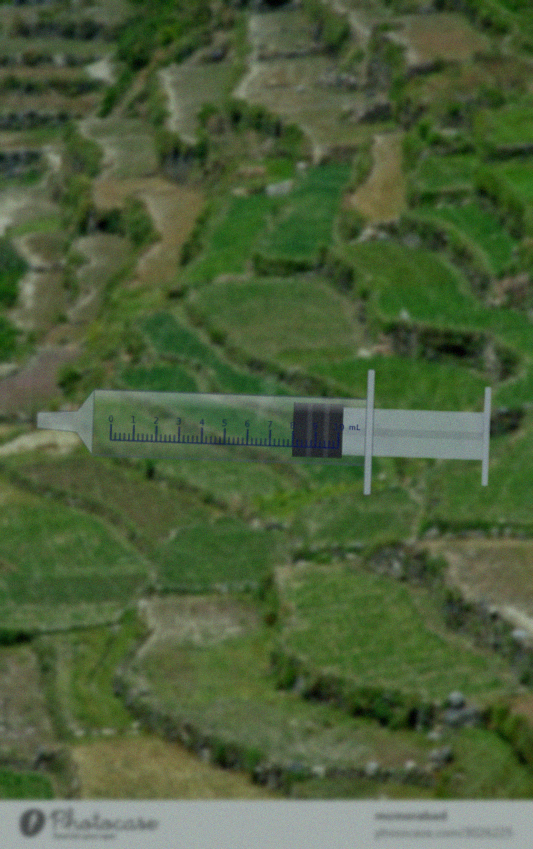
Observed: 8 mL
